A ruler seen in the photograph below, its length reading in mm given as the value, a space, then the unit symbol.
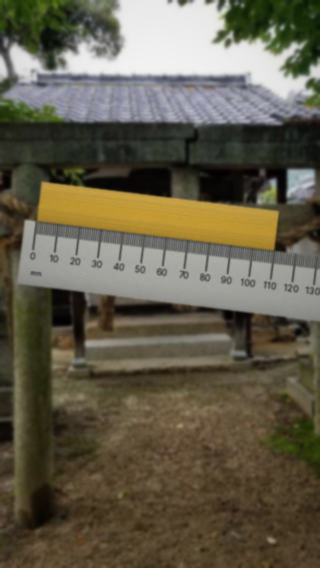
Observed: 110 mm
